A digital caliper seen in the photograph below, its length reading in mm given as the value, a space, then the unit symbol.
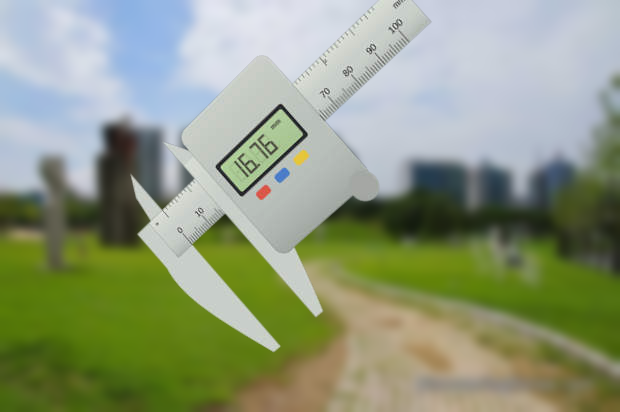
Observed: 16.76 mm
